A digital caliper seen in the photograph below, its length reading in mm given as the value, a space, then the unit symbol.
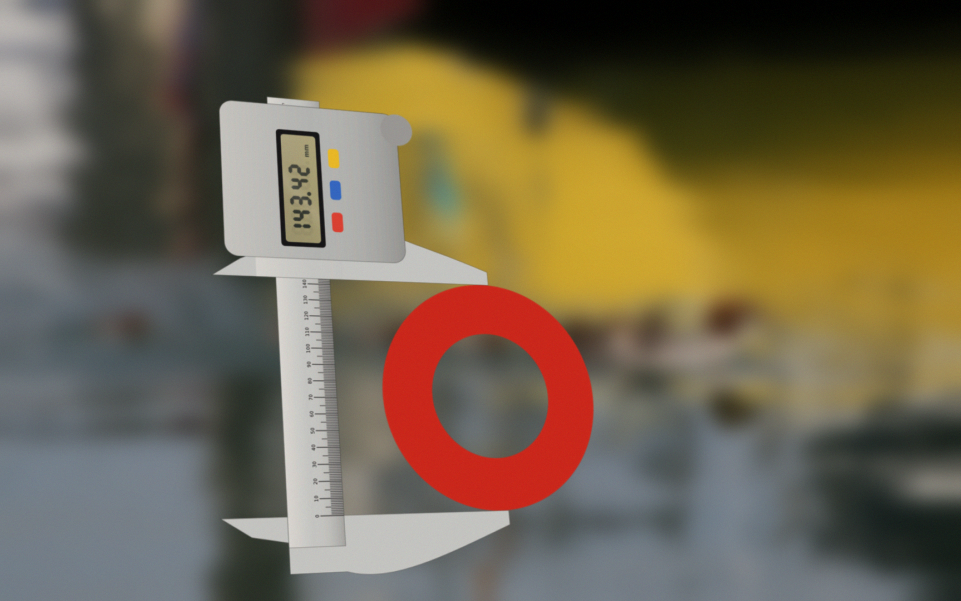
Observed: 143.42 mm
